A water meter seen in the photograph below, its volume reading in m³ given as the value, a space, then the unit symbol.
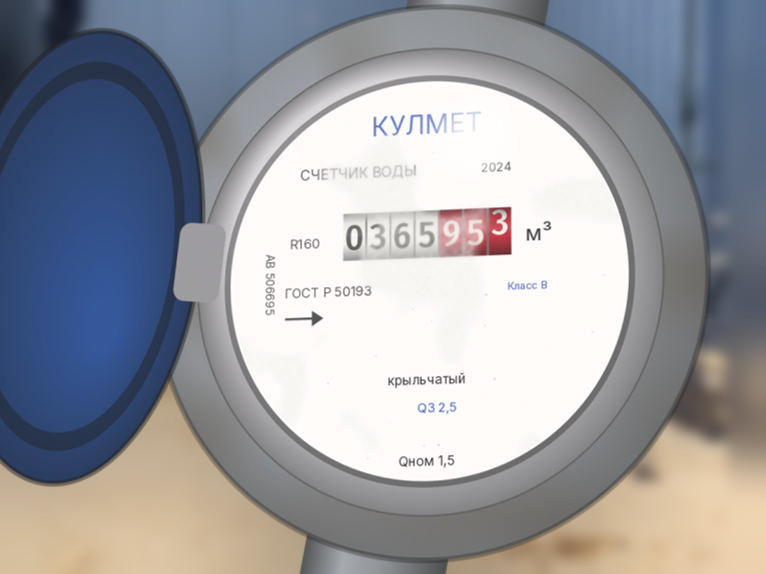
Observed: 365.953 m³
